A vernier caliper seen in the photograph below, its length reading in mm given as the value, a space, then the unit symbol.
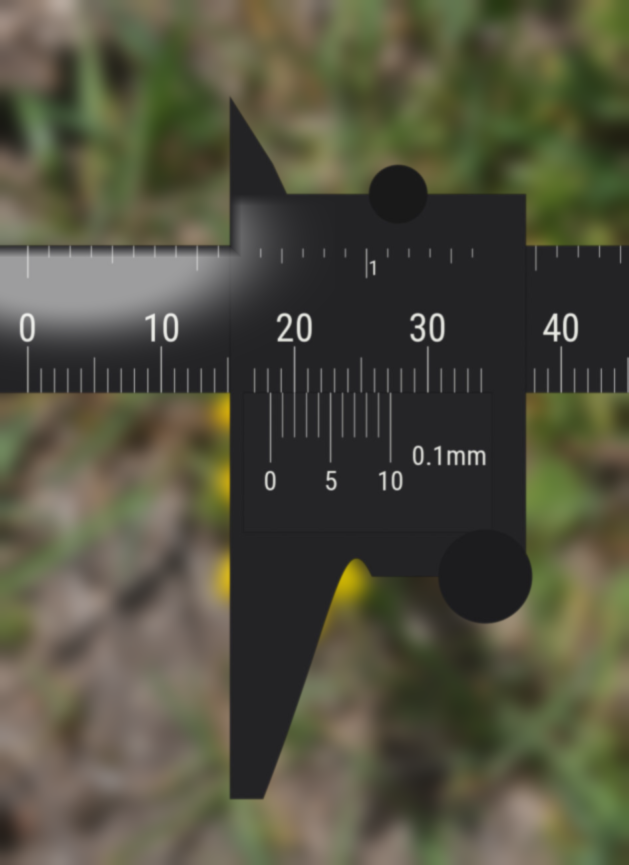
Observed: 18.2 mm
